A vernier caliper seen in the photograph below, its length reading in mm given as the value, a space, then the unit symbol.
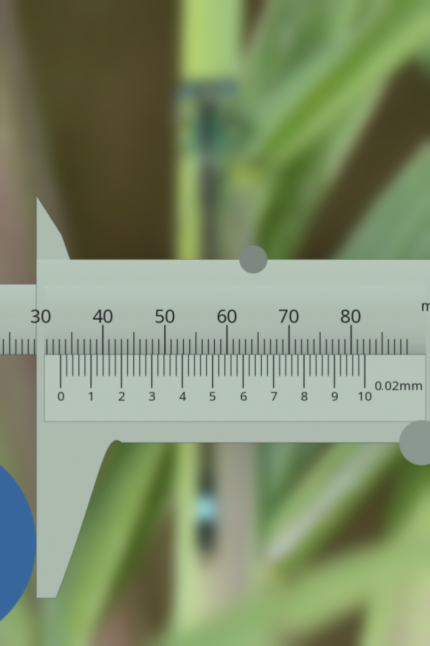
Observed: 33.2 mm
